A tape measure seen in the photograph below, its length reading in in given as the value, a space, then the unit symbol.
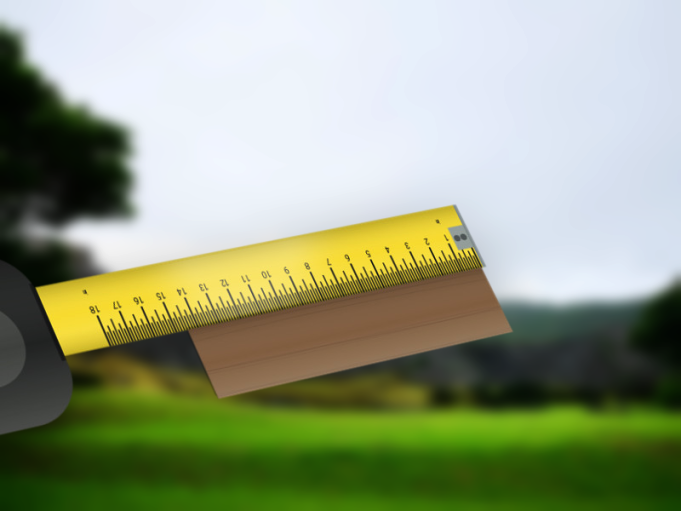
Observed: 14.5 in
